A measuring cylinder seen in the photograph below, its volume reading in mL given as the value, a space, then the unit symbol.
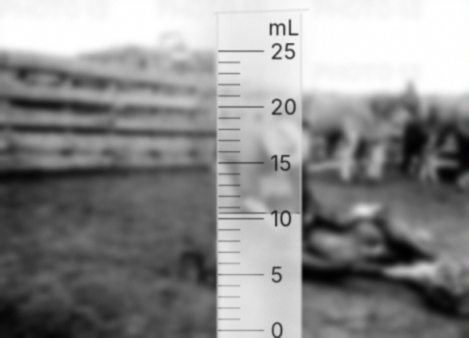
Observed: 10.5 mL
